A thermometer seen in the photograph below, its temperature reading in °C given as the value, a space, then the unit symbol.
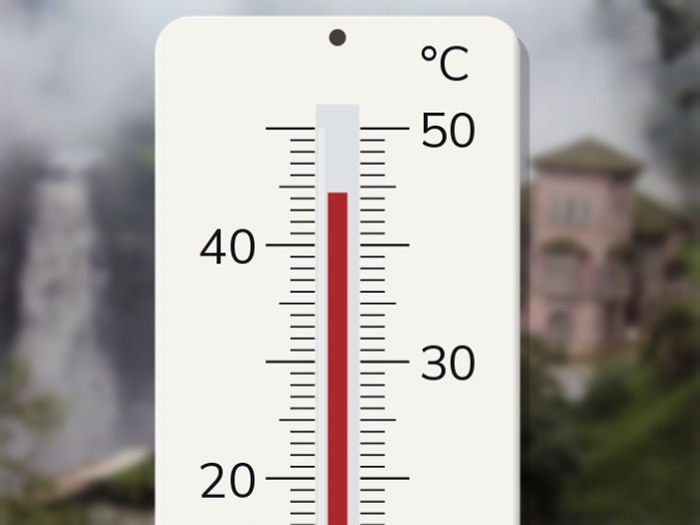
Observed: 44.5 °C
